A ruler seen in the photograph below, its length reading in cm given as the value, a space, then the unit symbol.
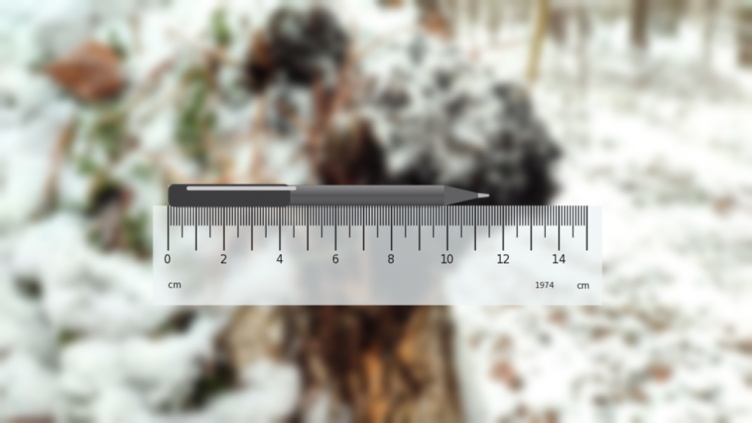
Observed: 11.5 cm
